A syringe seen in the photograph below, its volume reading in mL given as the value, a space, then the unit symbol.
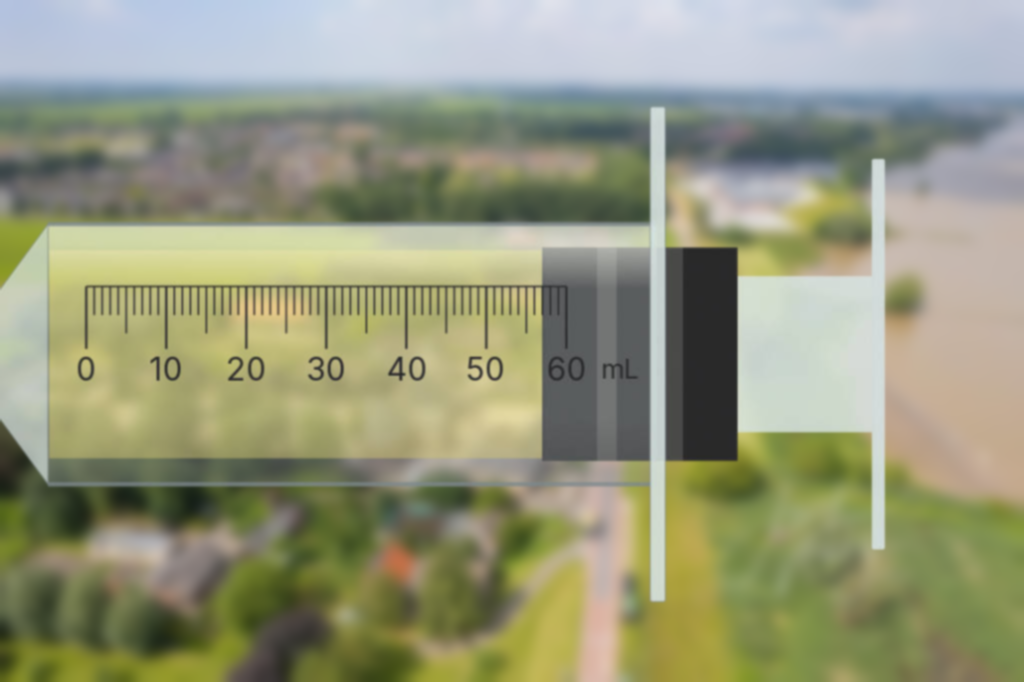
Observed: 57 mL
